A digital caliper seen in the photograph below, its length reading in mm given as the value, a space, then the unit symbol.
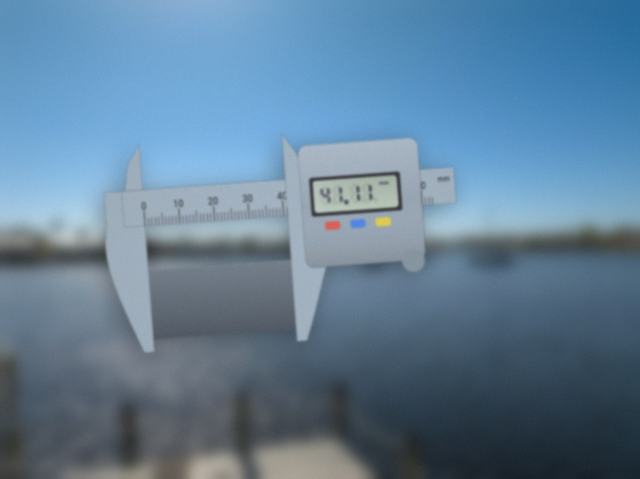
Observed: 41.11 mm
